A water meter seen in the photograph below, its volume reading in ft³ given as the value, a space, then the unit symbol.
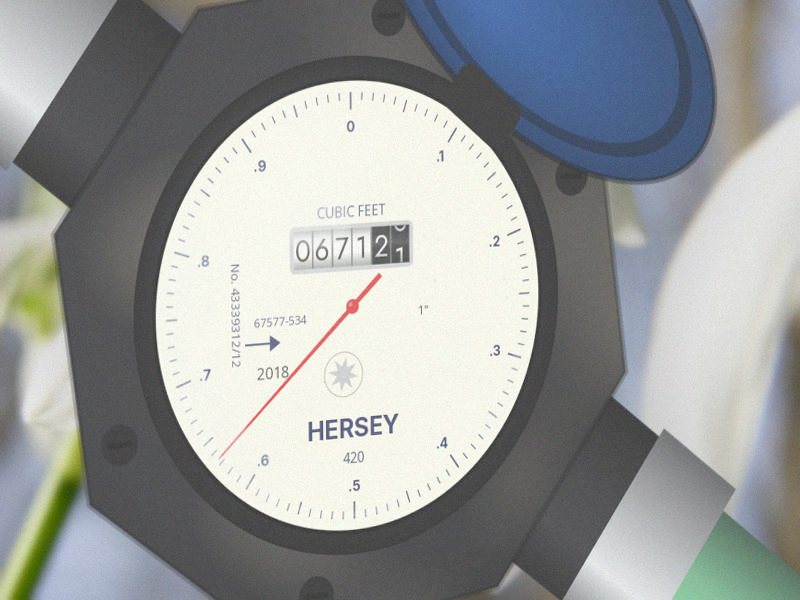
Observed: 67120.63 ft³
